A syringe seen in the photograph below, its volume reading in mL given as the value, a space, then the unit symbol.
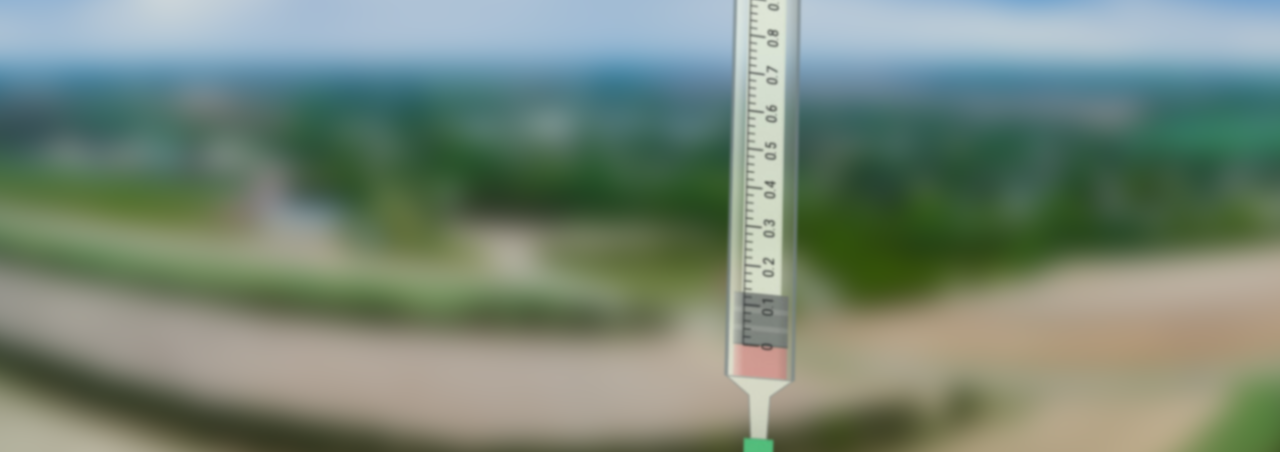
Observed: 0 mL
